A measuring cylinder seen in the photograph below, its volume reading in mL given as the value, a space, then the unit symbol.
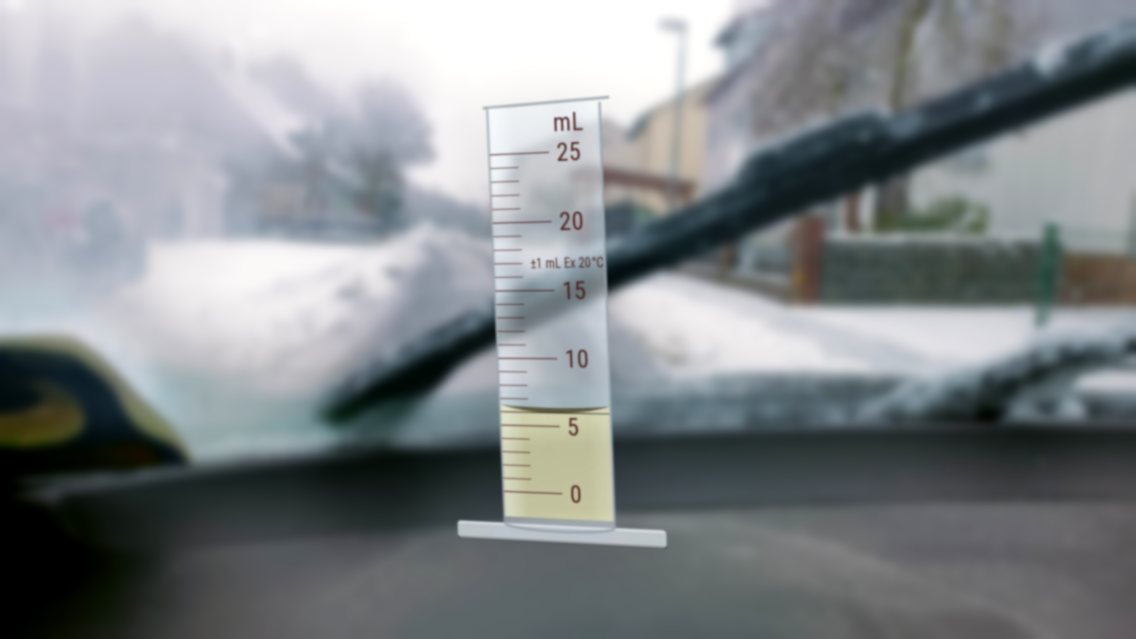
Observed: 6 mL
